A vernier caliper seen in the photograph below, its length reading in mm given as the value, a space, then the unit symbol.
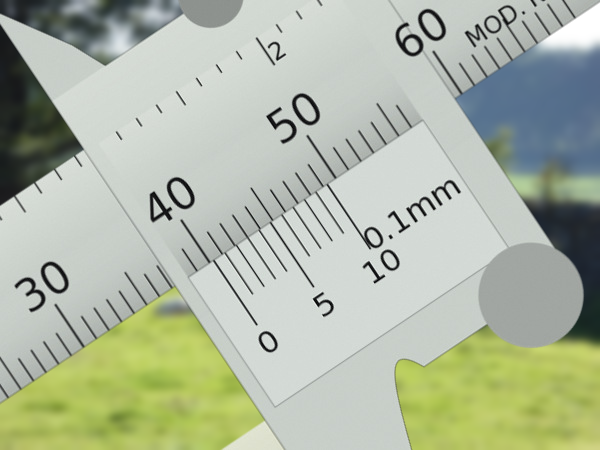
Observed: 40.3 mm
